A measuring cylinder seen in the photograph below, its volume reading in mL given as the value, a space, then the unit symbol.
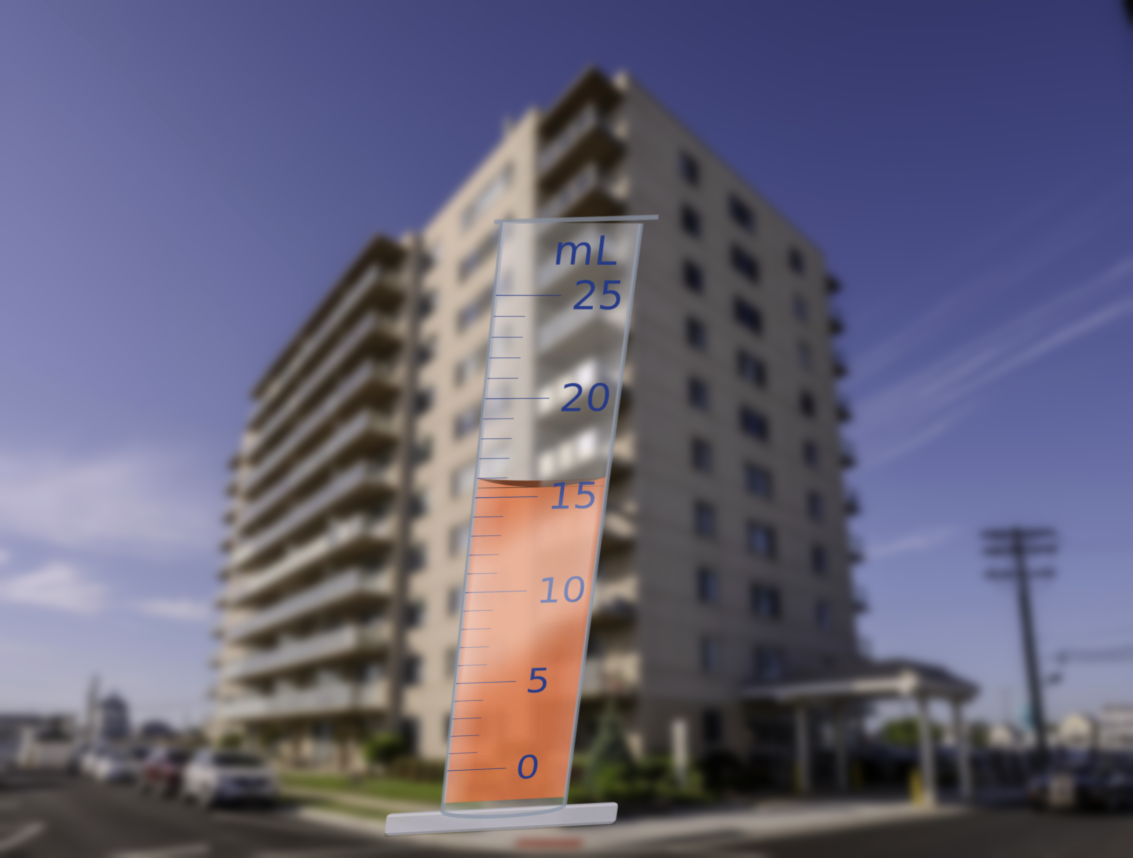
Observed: 15.5 mL
